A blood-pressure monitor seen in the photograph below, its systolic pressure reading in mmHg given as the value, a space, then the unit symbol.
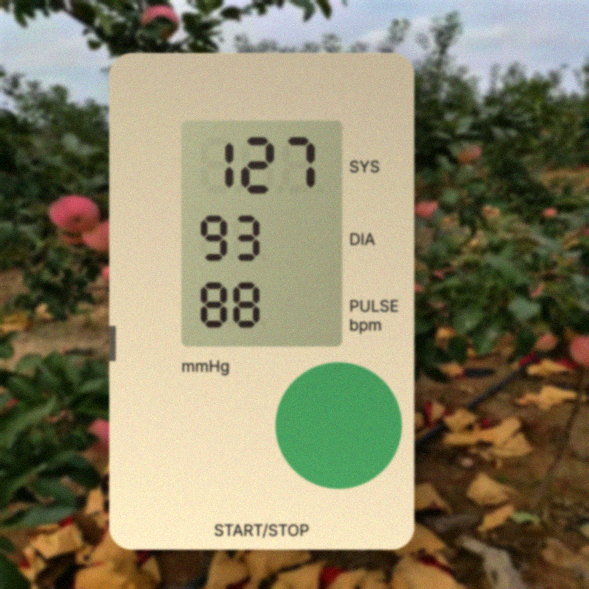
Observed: 127 mmHg
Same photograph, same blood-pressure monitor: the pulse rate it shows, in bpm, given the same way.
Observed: 88 bpm
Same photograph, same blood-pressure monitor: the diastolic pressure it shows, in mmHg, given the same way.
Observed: 93 mmHg
